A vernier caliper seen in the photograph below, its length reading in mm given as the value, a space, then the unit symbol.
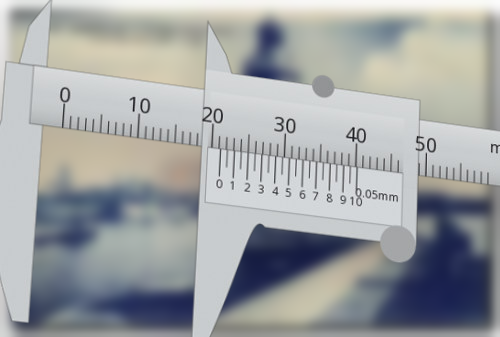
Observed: 21.2 mm
